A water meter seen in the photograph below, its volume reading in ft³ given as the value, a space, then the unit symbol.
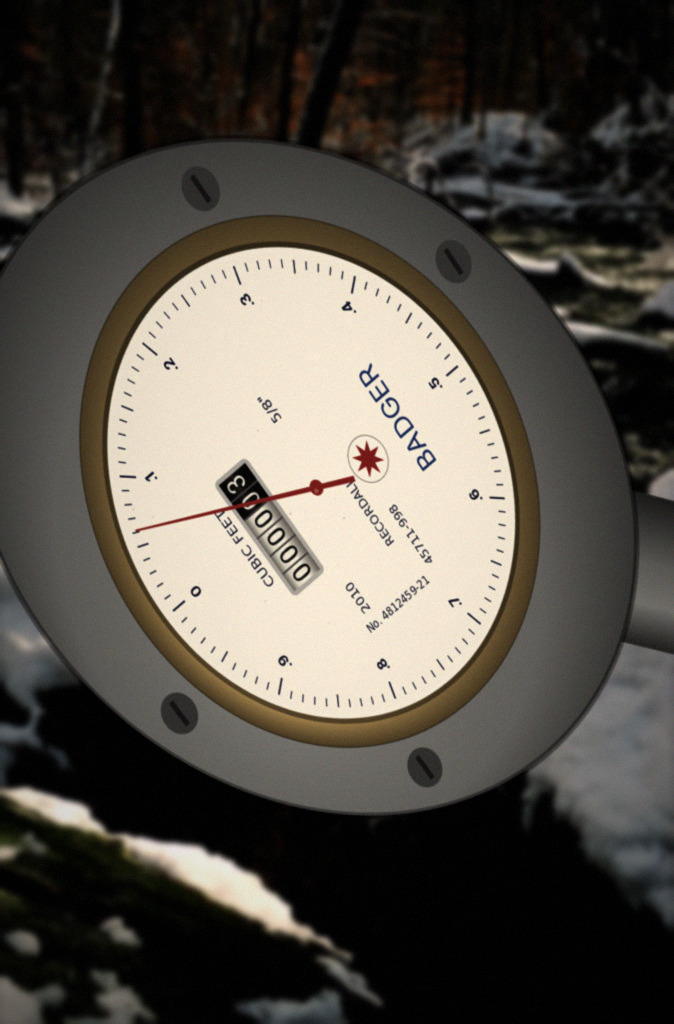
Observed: 3.06 ft³
